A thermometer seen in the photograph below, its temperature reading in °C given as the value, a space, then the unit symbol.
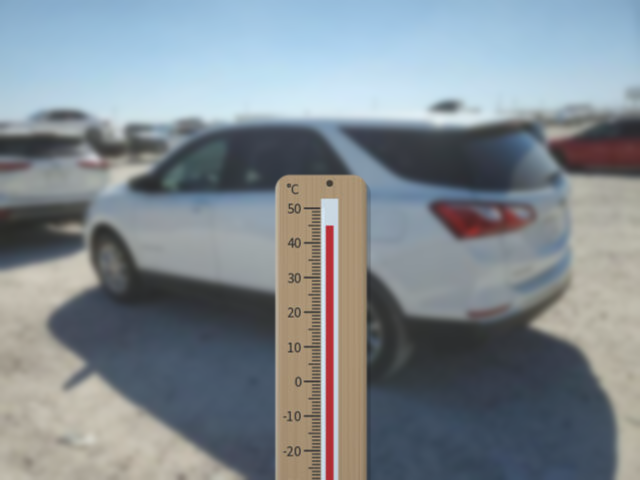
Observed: 45 °C
